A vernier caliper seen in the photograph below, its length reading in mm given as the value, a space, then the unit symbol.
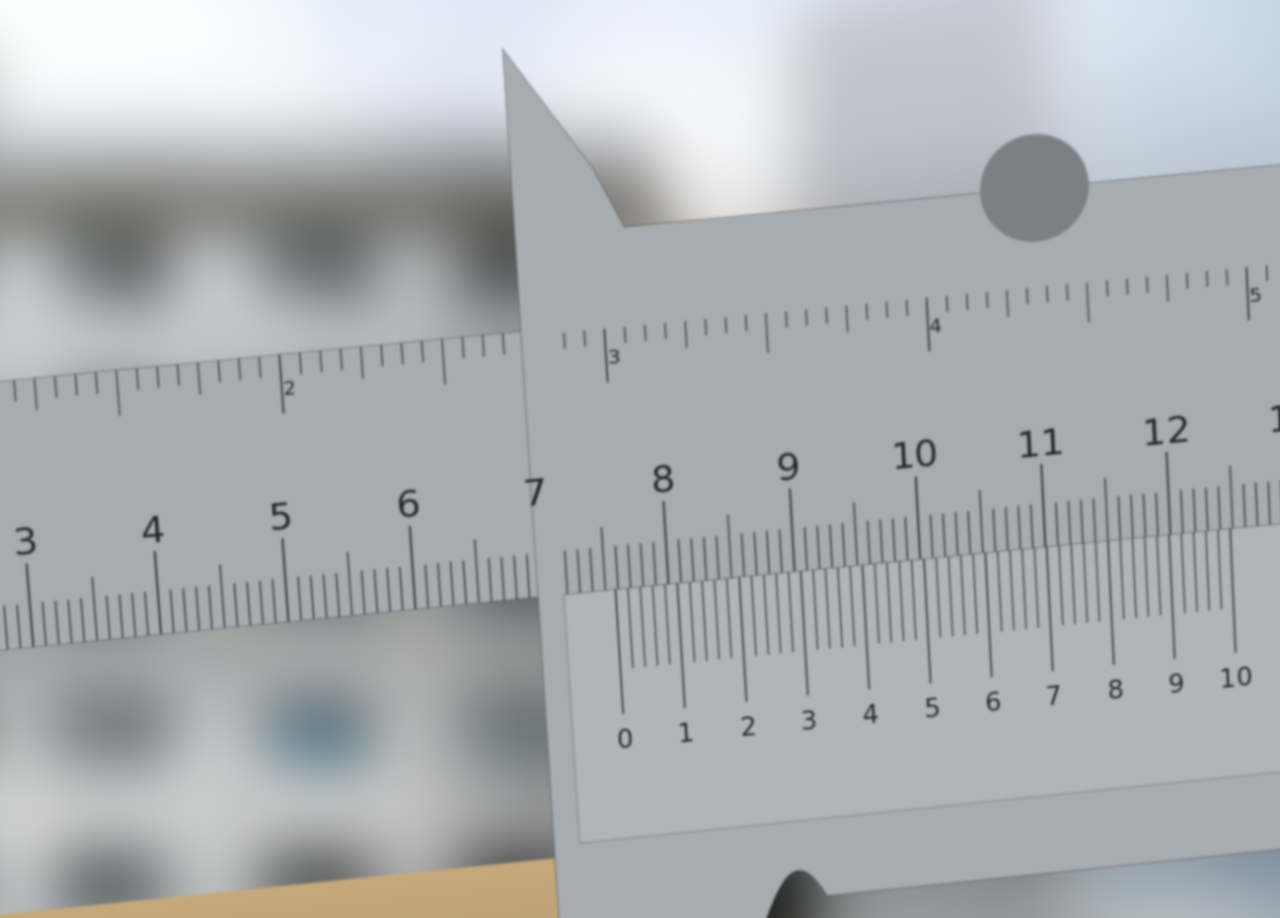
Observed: 75.8 mm
